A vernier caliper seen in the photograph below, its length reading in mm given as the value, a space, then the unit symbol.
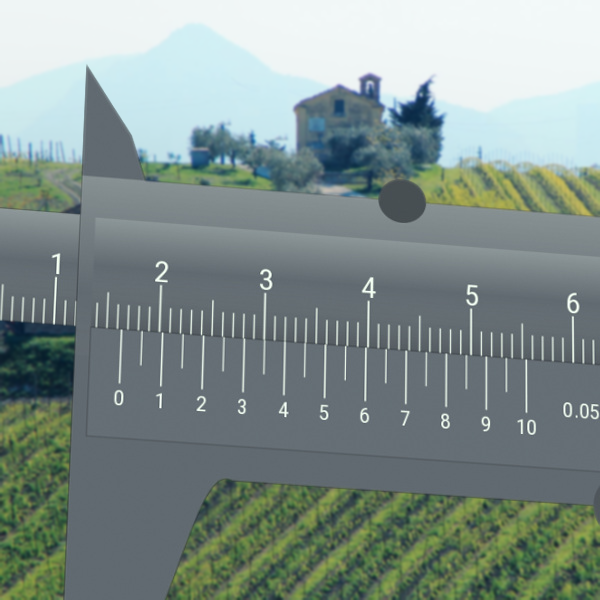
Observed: 16.4 mm
